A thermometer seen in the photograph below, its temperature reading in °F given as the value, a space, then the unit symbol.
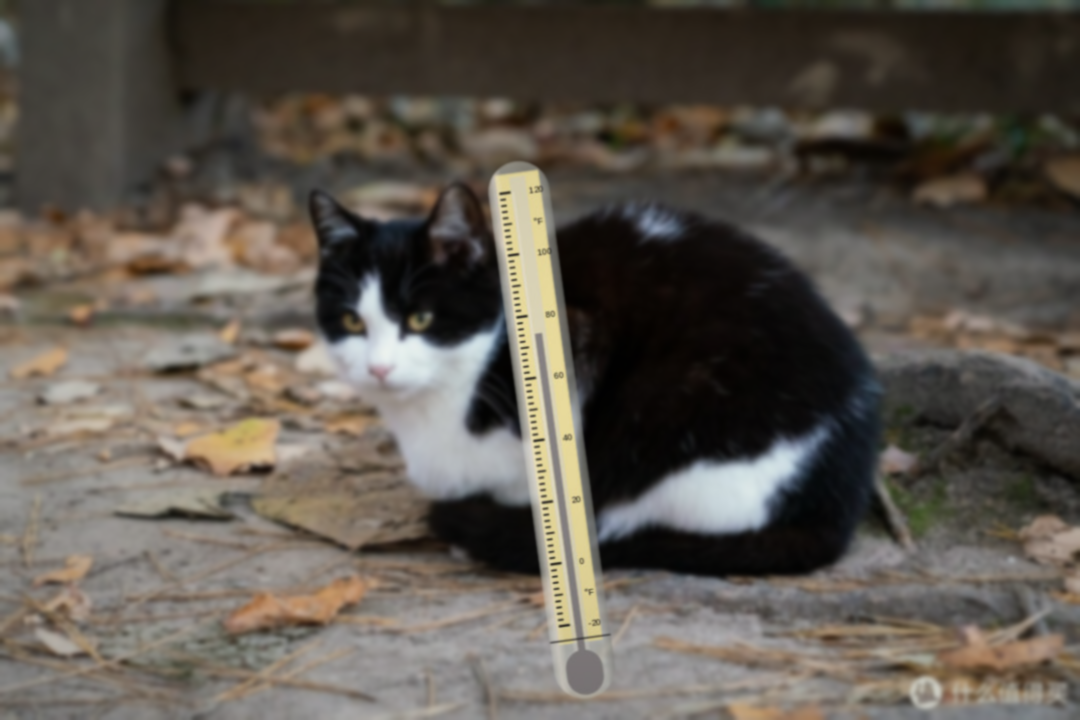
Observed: 74 °F
